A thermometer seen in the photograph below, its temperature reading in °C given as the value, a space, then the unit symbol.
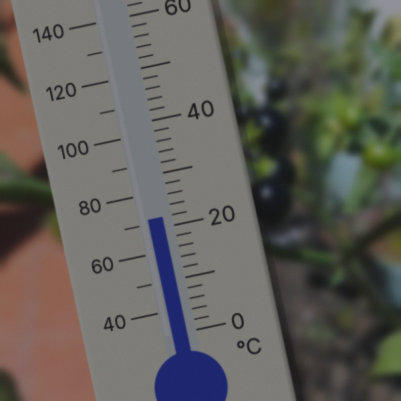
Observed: 22 °C
